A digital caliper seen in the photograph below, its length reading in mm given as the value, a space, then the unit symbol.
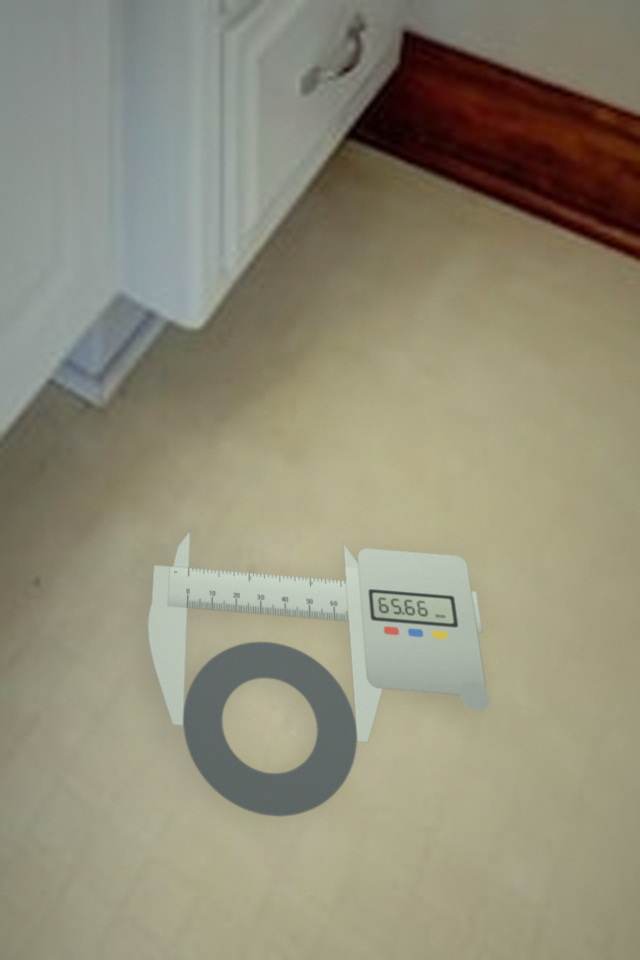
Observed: 65.66 mm
